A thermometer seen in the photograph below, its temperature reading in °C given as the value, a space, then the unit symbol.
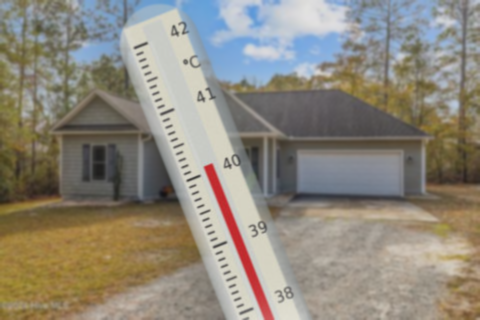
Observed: 40.1 °C
